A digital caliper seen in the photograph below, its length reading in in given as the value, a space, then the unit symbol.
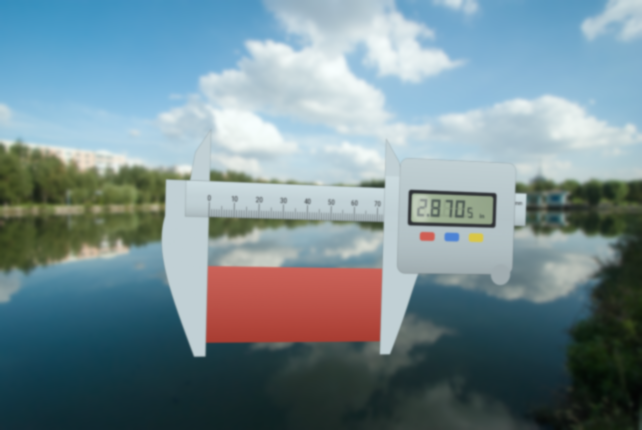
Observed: 2.8705 in
